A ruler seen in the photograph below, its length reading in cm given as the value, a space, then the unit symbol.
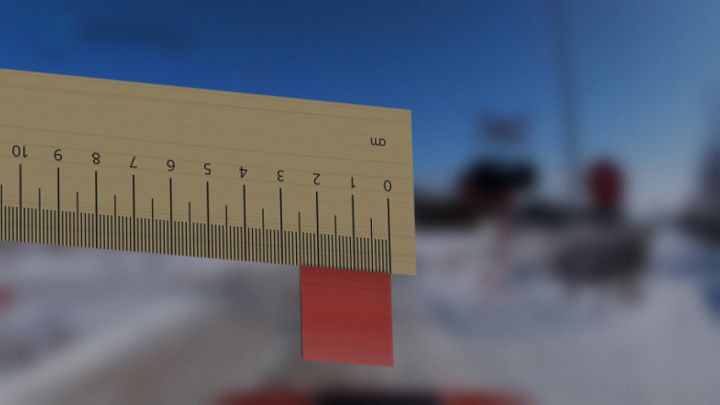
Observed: 2.5 cm
